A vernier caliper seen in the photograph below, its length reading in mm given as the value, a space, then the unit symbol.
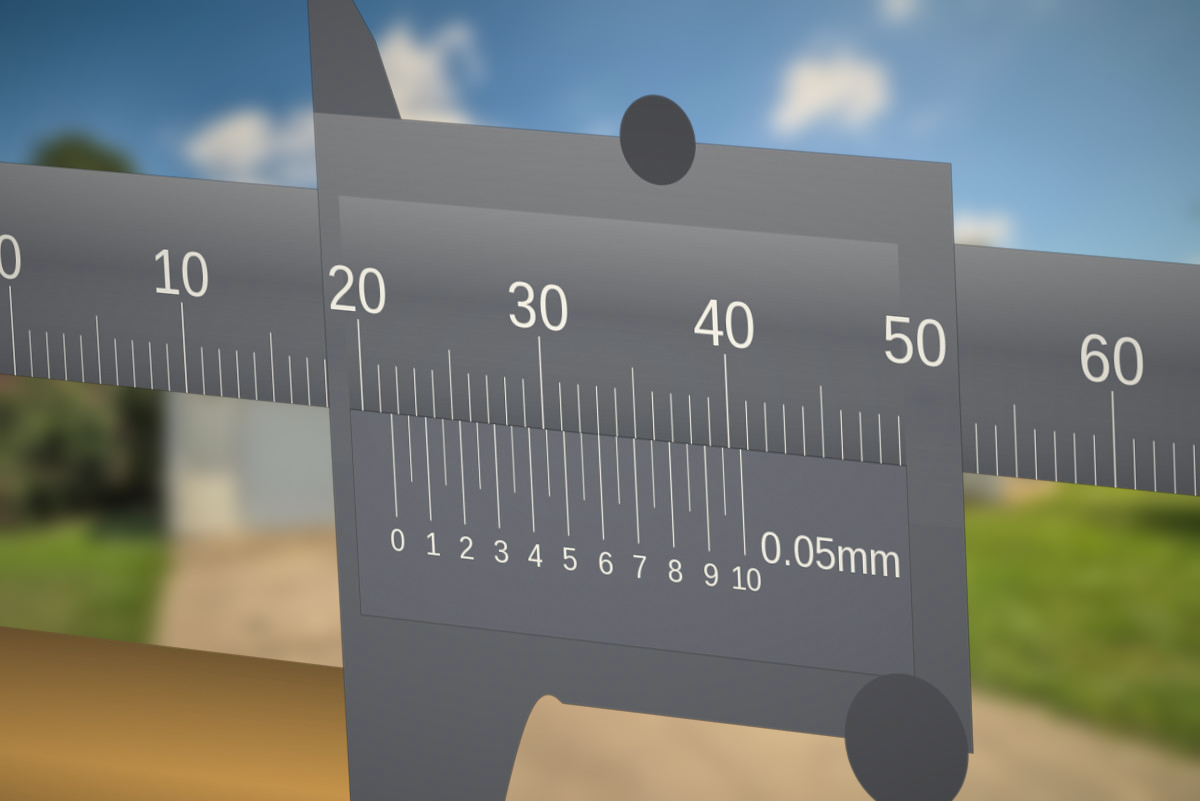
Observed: 21.6 mm
